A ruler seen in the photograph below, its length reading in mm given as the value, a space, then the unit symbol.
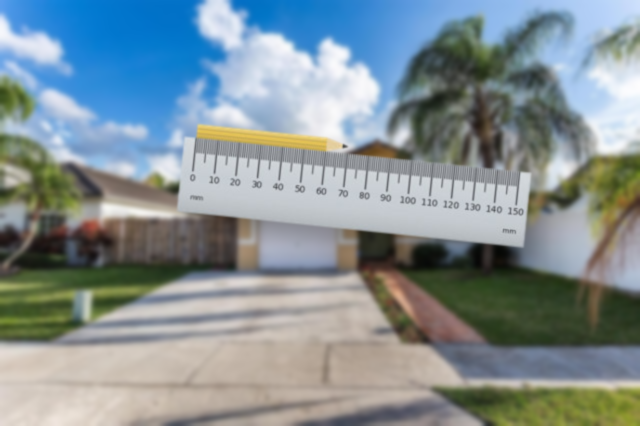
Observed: 70 mm
